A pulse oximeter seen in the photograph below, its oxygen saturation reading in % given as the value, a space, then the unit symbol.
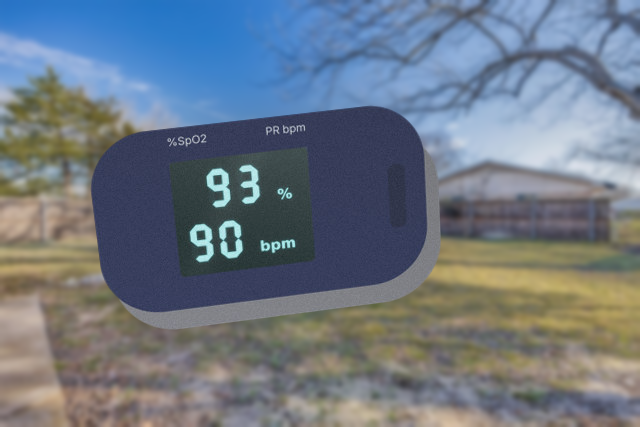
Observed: 93 %
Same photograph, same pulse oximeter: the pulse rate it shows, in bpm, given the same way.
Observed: 90 bpm
